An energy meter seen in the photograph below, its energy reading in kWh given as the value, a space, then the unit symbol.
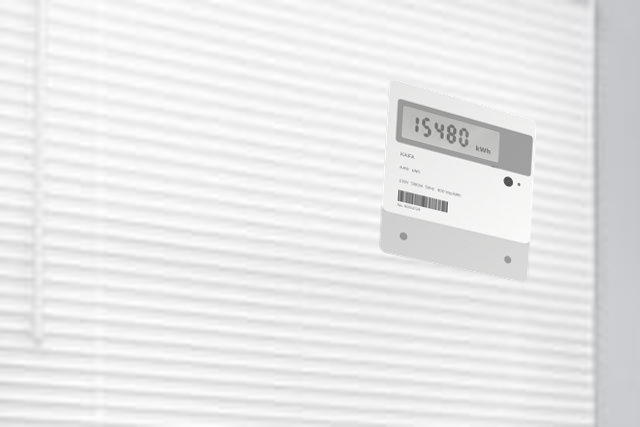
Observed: 15480 kWh
